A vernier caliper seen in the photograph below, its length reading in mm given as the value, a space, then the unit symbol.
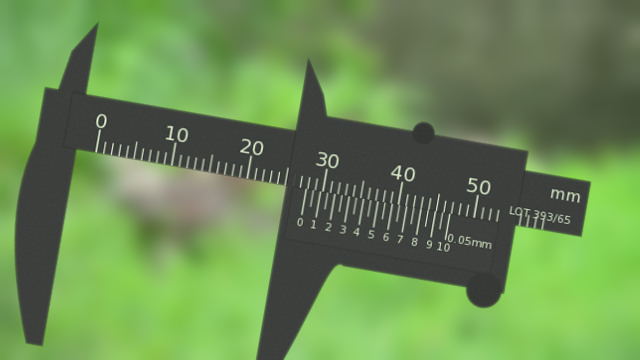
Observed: 27.8 mm
